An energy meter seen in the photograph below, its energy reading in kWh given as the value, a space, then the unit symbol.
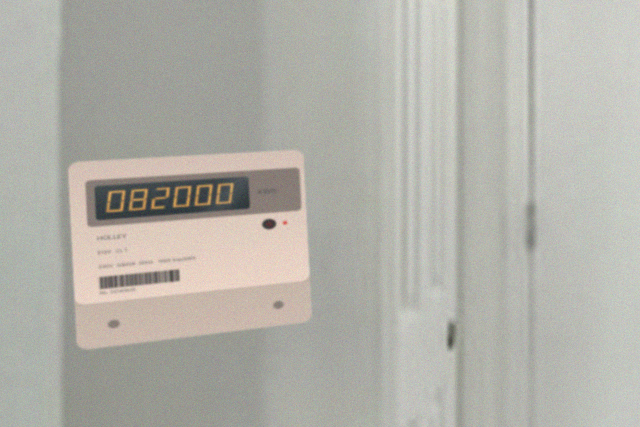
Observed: 82000 kWh
